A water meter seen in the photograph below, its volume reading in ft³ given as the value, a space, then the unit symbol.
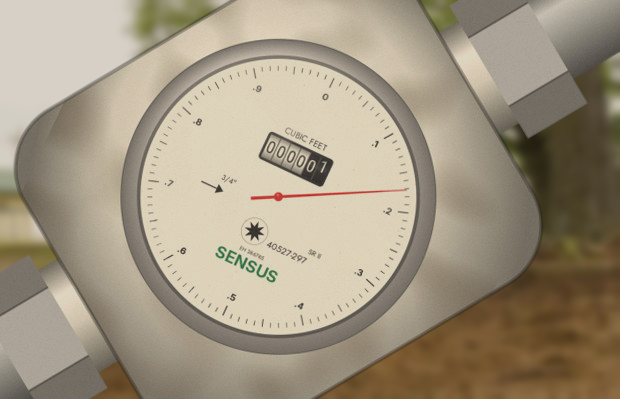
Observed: 1.17 ft³
